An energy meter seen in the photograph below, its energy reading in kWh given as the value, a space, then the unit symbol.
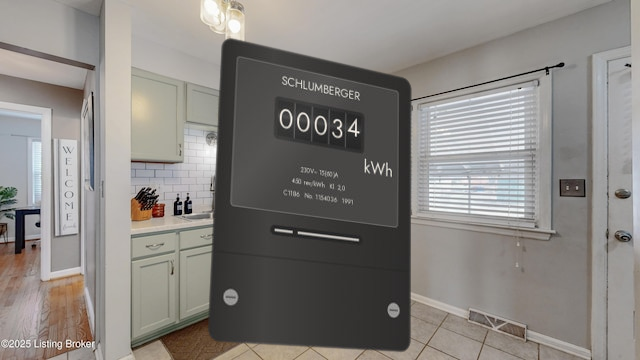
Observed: 34 kWh
